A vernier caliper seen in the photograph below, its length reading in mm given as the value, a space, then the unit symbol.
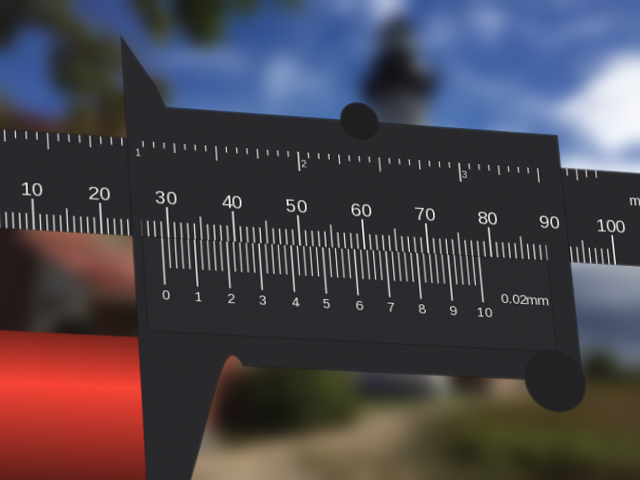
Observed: 29.0 mm
